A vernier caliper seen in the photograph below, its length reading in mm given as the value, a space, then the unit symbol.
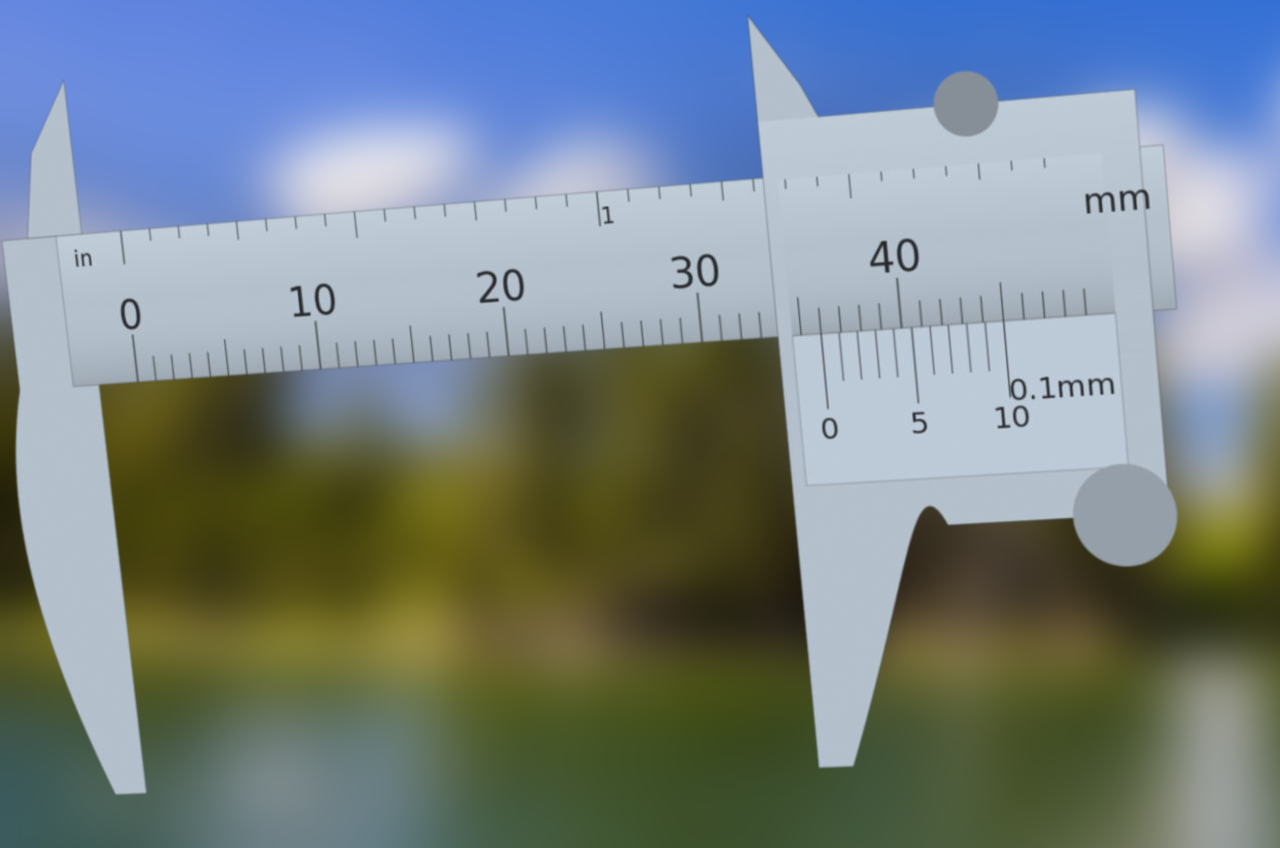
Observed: 36.0 mm
